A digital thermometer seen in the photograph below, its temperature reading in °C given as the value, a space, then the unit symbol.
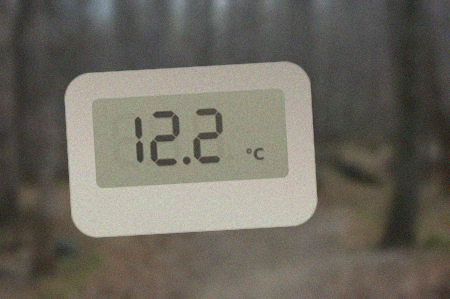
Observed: 12.2 °C
